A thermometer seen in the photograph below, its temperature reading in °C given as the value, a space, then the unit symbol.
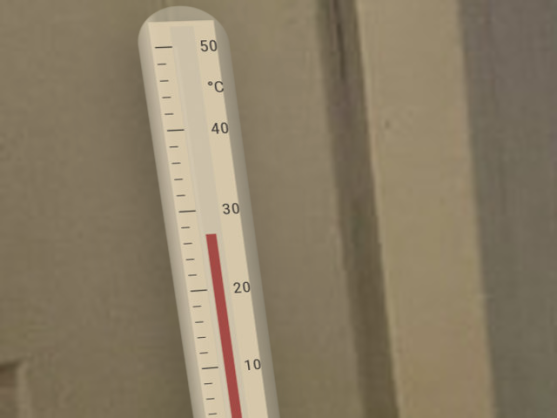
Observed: 27 °C
